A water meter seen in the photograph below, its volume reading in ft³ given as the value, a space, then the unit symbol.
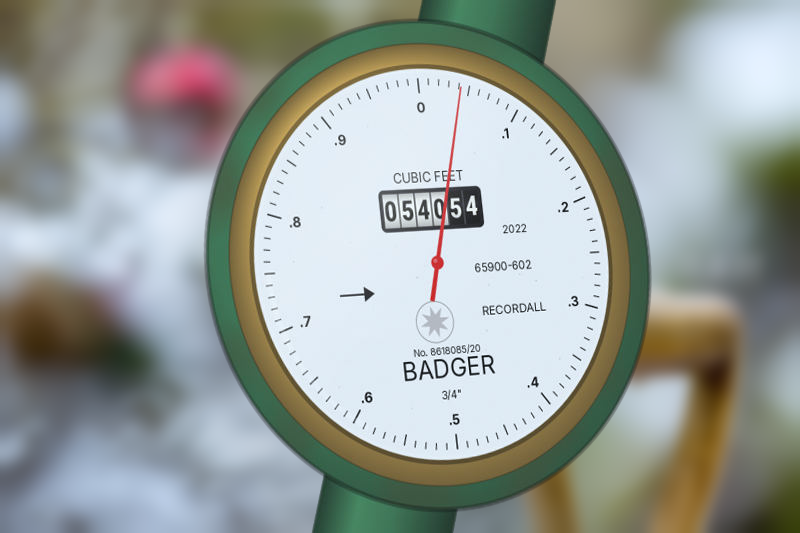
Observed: 54054.04 ft³
